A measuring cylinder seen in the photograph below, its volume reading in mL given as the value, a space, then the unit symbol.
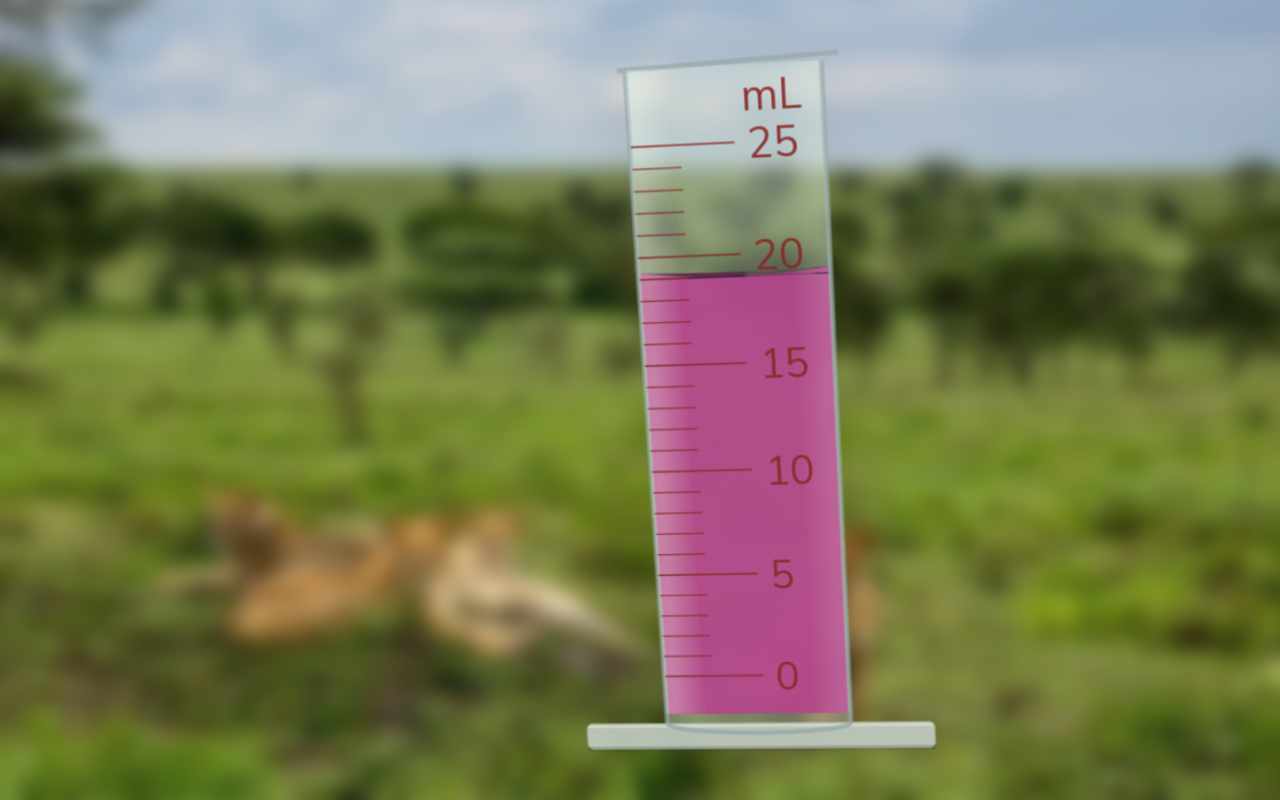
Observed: 19 mL
